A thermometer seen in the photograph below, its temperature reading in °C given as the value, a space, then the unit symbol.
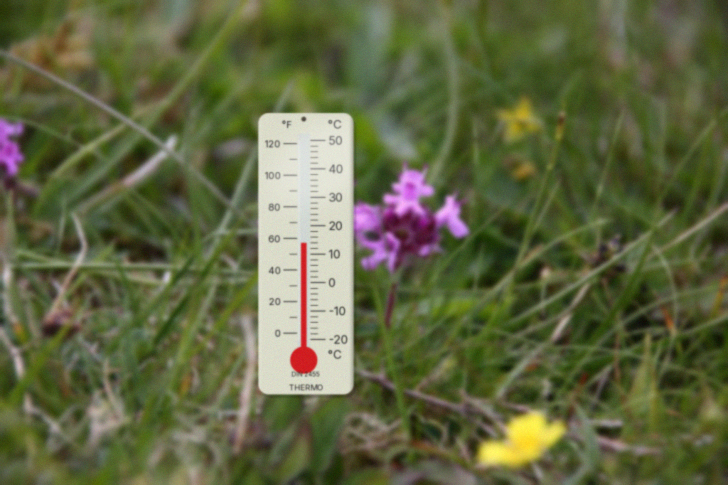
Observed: 14 °C
